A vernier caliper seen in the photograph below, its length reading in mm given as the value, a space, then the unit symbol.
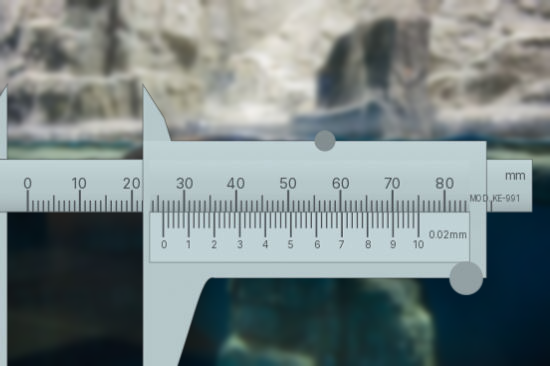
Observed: 26.0 mm
